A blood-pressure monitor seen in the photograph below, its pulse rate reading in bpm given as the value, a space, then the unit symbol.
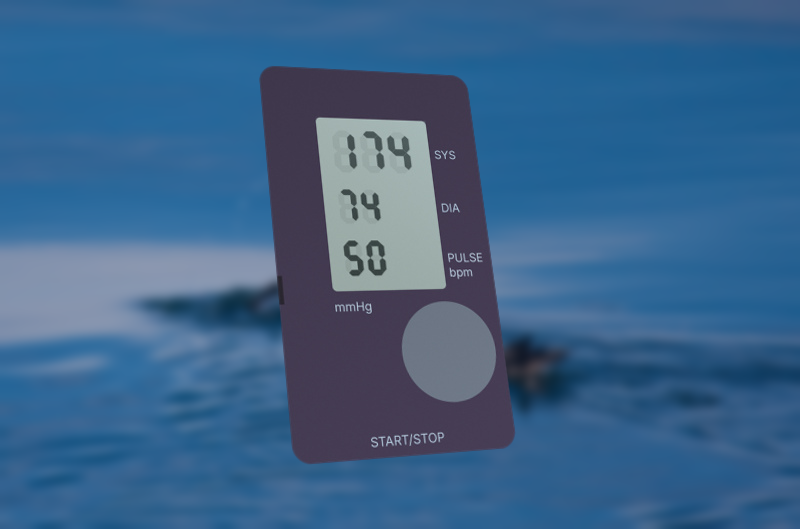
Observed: 50 bpm
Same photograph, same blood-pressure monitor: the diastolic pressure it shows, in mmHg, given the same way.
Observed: 74 mmHg
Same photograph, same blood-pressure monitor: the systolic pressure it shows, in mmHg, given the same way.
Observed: 174 mmHg
